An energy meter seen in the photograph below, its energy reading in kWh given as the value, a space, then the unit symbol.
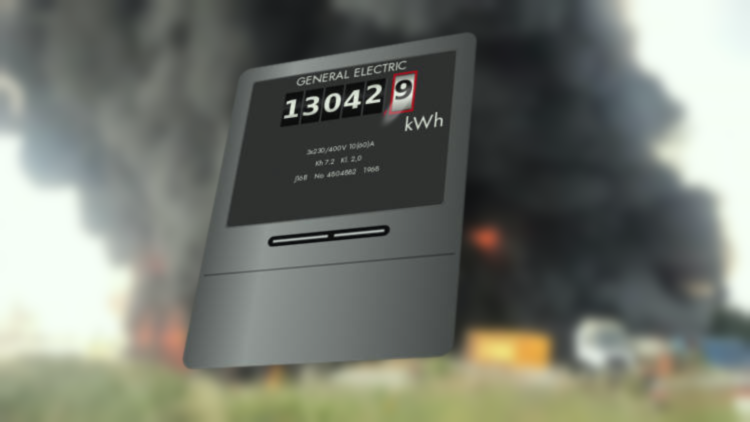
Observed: 13042.9 kWh
